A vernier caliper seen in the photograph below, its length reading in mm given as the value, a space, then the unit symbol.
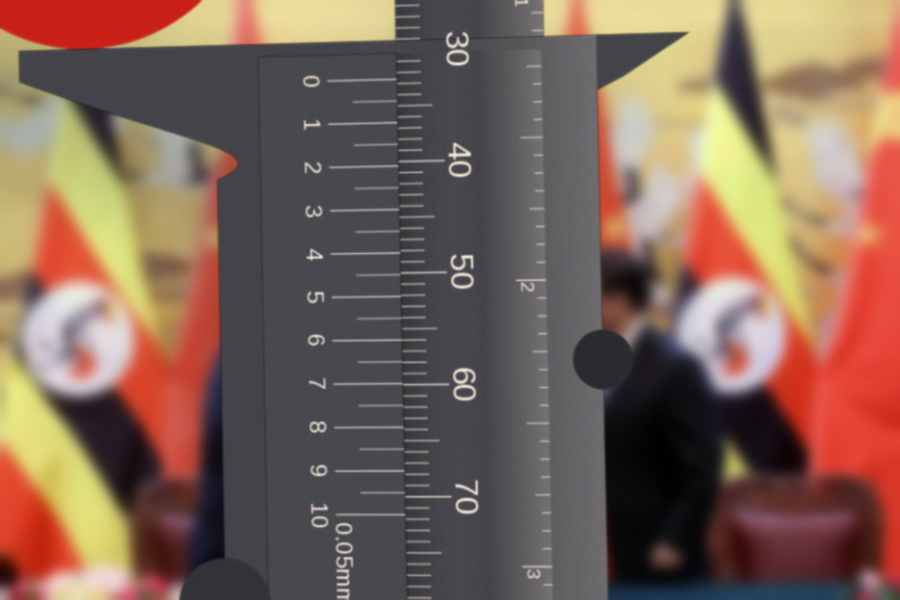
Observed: 32.6 mm
